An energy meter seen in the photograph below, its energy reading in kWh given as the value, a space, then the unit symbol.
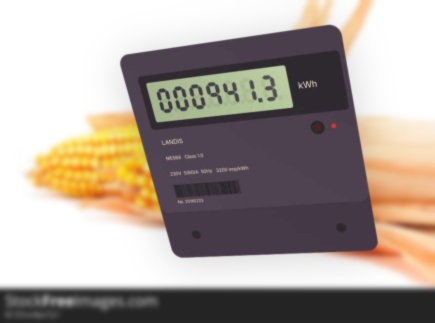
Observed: 941.3 kWh
